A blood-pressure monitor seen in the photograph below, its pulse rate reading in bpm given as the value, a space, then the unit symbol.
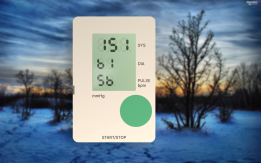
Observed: 56 bpm
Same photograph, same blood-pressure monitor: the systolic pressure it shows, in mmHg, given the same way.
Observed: 151 mmHg
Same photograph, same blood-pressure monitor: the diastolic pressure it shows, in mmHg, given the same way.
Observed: 61 mmHg
